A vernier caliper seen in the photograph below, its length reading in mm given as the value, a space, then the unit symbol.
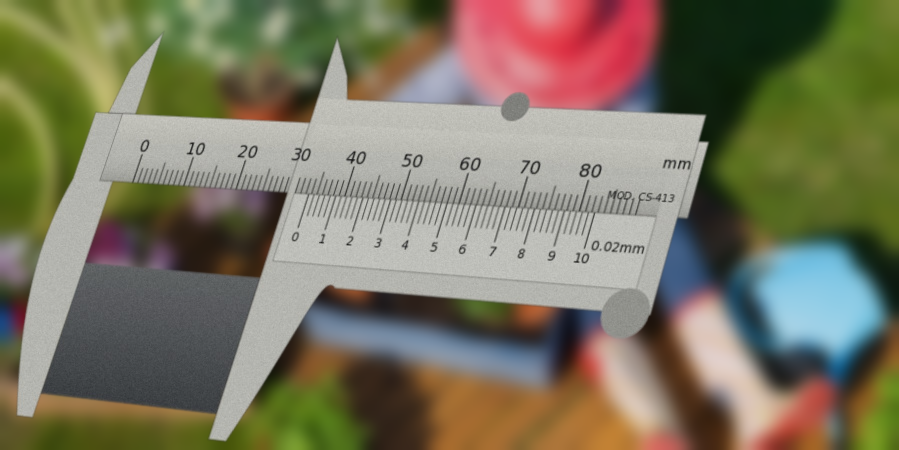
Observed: 33.5 mm
